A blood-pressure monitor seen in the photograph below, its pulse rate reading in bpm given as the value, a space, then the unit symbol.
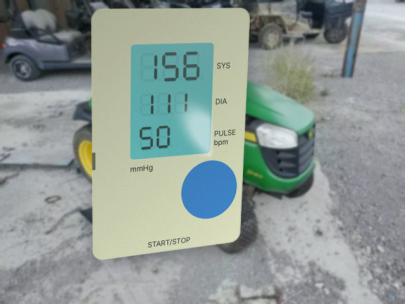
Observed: 50 bpm
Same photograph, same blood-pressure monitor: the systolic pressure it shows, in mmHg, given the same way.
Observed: 156 mmHg
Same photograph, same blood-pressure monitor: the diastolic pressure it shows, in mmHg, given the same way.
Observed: 111 mmHg
